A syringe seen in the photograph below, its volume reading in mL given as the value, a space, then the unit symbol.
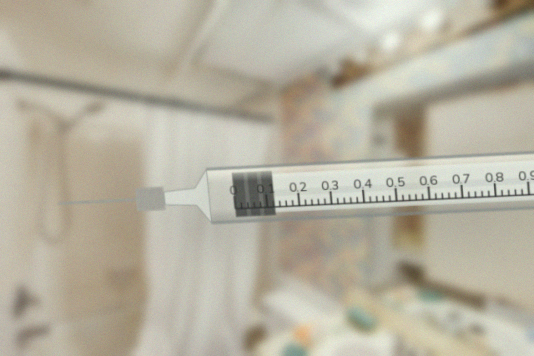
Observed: 0 mL
